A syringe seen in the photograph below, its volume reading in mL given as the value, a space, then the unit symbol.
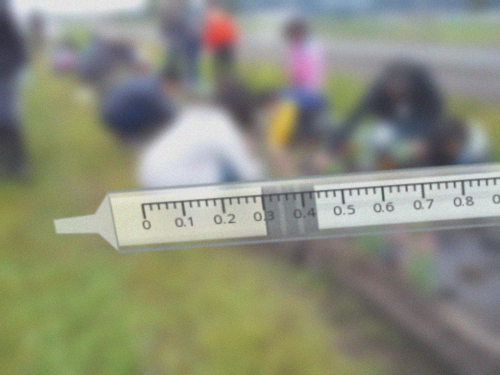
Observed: 0.3 mL
